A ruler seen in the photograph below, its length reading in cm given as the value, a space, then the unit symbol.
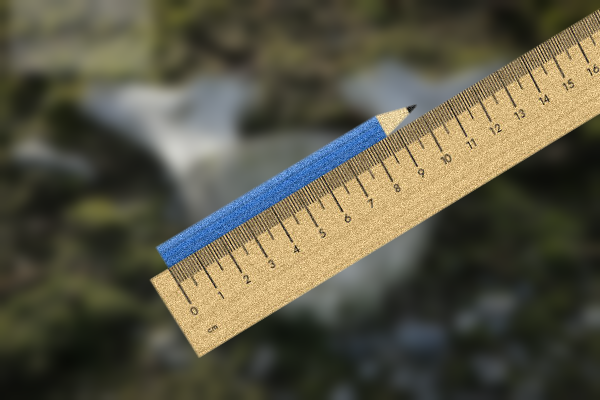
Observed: 10 cm
